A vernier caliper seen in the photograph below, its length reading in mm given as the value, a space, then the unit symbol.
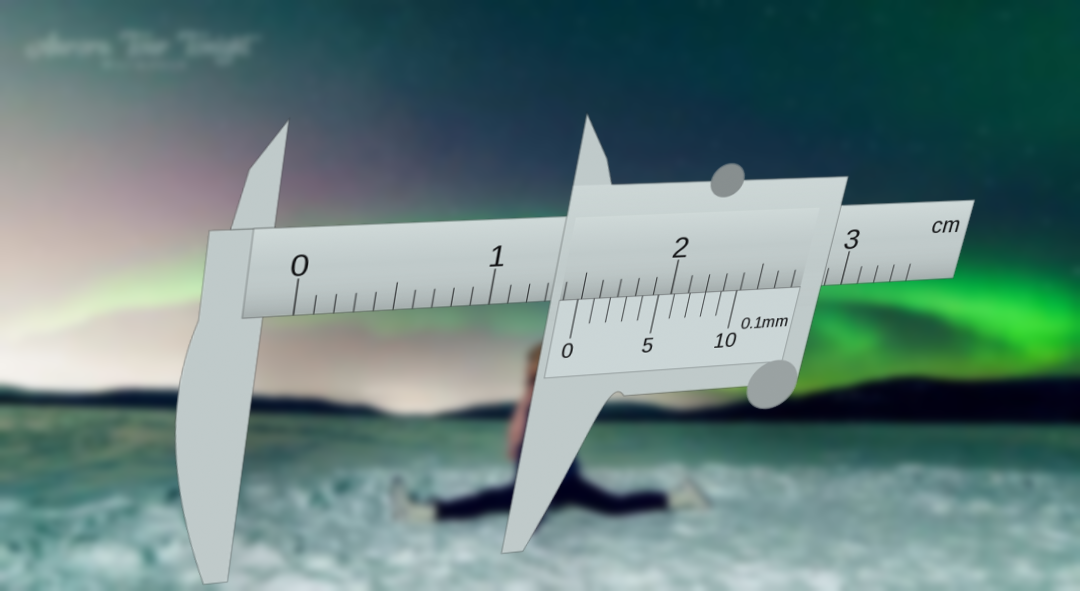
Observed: 14.8 mm
